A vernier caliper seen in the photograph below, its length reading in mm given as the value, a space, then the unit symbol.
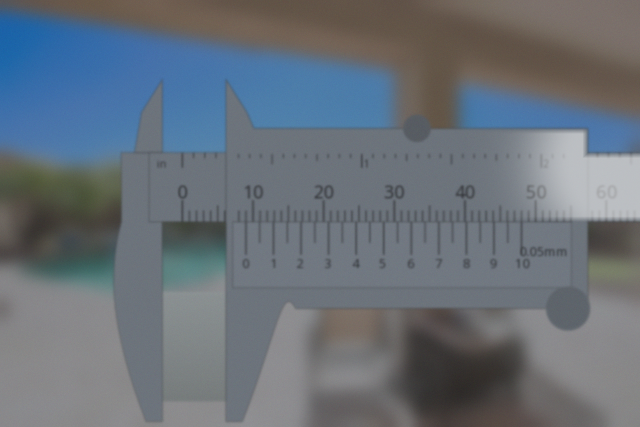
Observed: 9.0 mm
